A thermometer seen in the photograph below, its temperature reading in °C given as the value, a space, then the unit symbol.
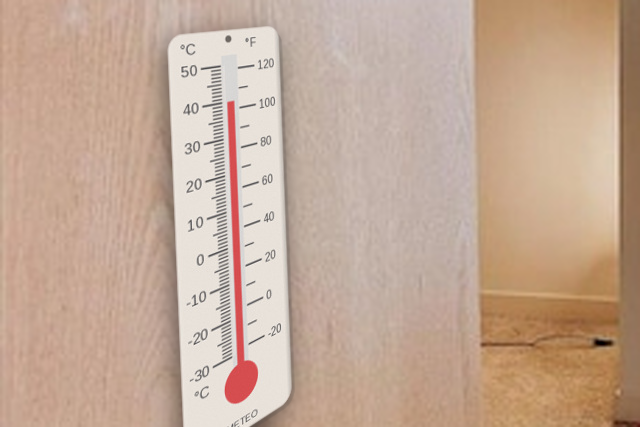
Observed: 40 °C
